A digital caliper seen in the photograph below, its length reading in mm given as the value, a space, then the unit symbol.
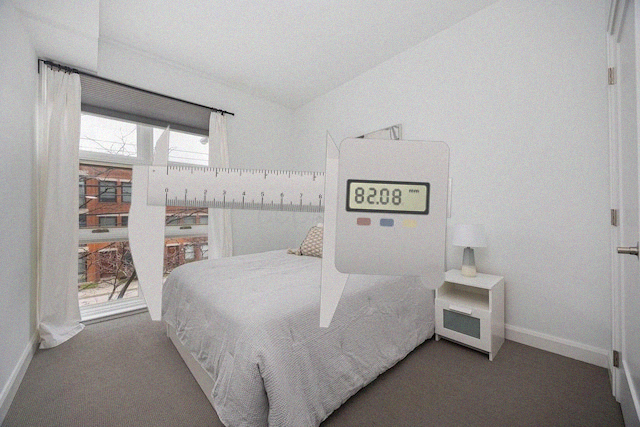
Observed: 82.08 mm
